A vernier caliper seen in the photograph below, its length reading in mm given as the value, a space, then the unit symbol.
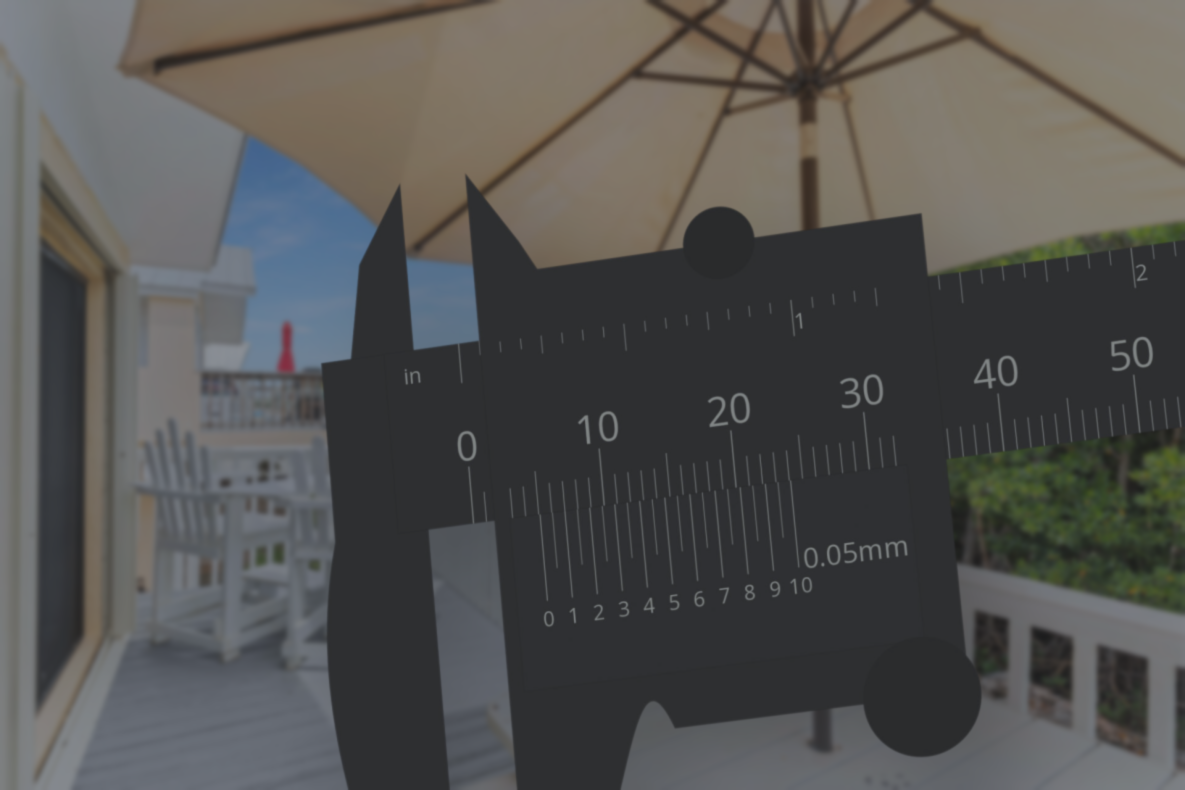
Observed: 5.1 mm
